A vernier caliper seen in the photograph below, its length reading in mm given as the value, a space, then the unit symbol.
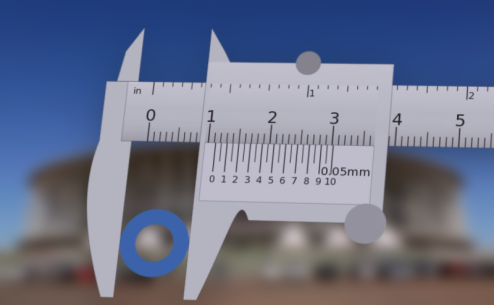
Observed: 11.2 mm
